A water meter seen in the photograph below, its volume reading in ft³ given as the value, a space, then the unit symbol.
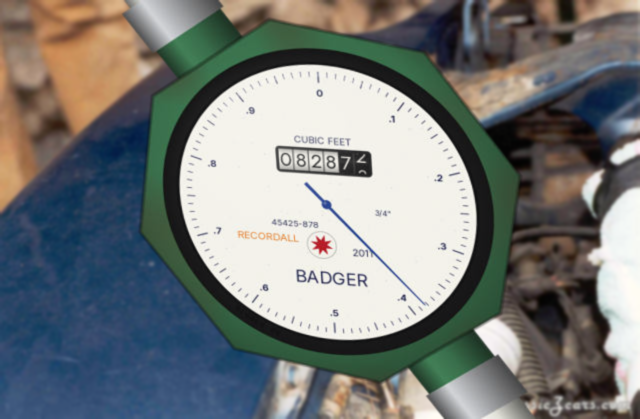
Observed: 82872.38 ft³
